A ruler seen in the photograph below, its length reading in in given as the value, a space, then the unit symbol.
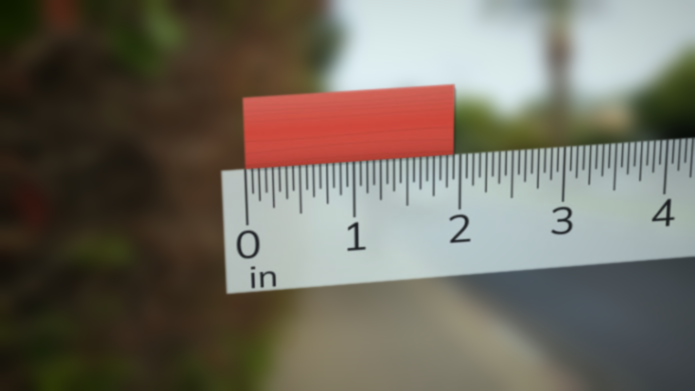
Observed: 1.9375 in
